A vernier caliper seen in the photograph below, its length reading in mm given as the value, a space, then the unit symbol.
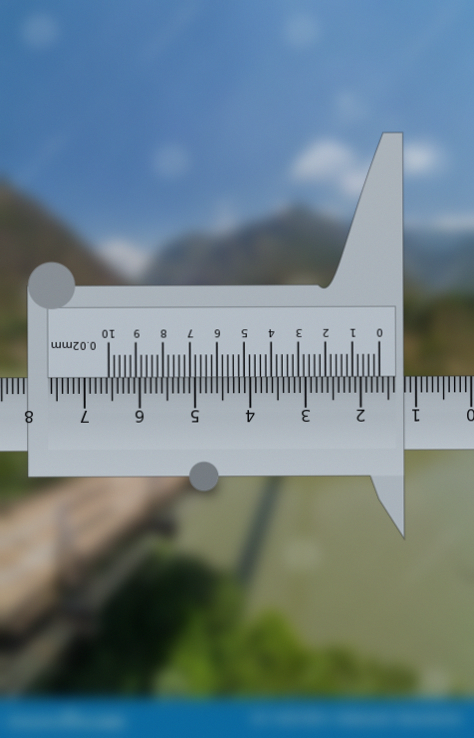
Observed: 16.6 mm
